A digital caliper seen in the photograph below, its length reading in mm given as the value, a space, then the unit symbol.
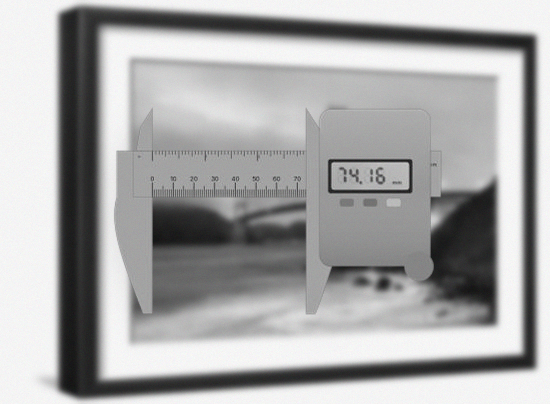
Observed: 74.16 mm
